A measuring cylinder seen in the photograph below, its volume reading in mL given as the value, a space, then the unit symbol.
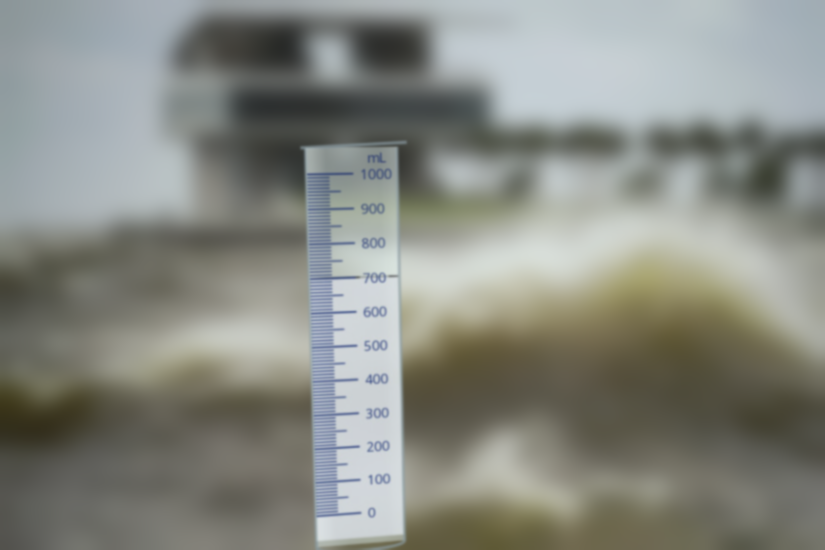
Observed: 700 mL
